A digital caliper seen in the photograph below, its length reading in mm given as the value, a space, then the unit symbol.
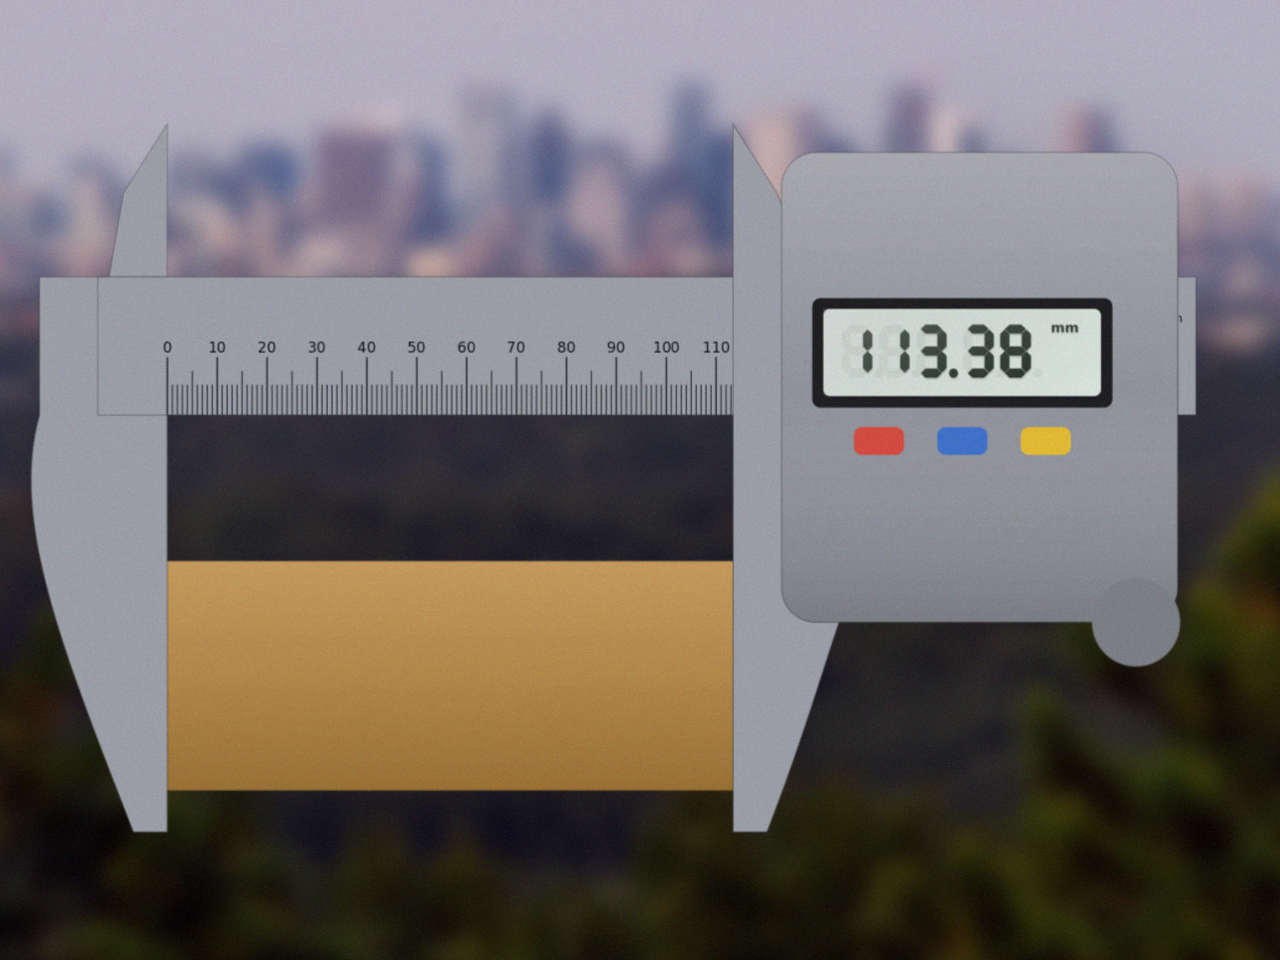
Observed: 113.38 mm
